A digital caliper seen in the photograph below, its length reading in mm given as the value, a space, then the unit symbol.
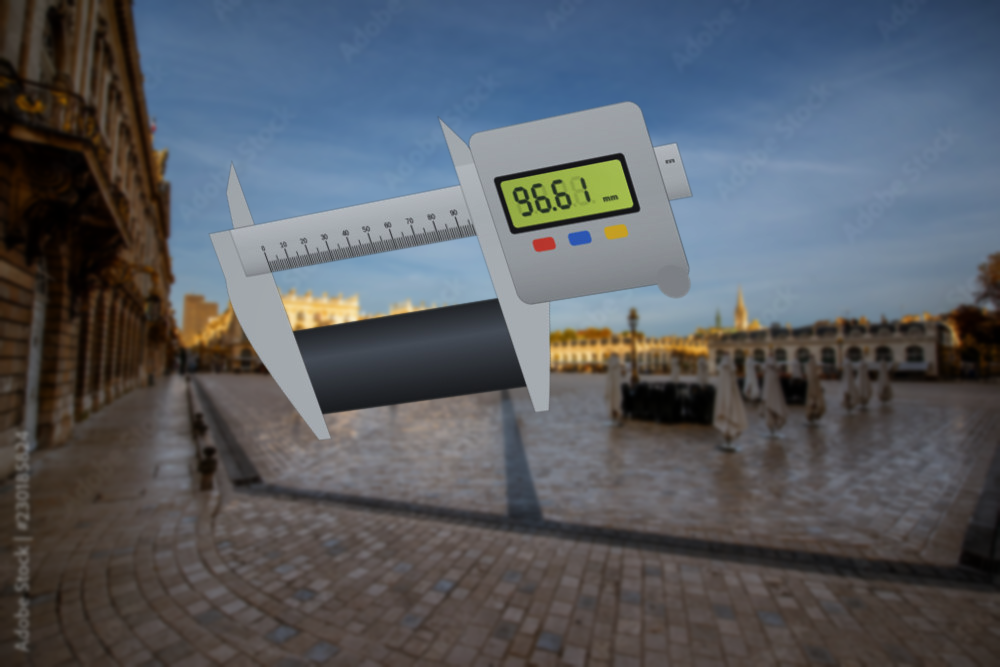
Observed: 96.61 mm
